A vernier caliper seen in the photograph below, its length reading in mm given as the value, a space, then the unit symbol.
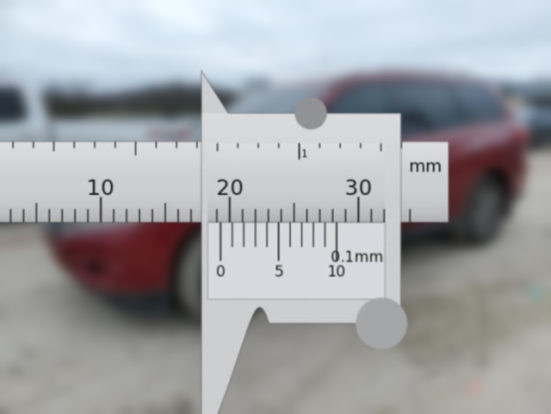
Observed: 19.3 mm
